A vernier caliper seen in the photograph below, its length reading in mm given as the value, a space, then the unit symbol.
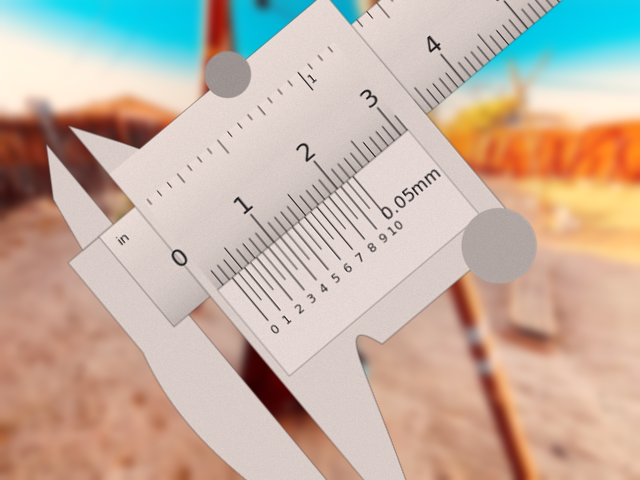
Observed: 3.4 mm
